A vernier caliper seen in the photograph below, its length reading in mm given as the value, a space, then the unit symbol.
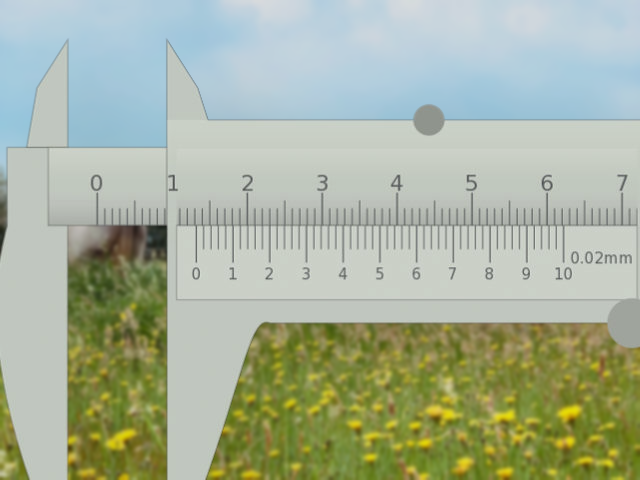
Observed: 13.2 mm
